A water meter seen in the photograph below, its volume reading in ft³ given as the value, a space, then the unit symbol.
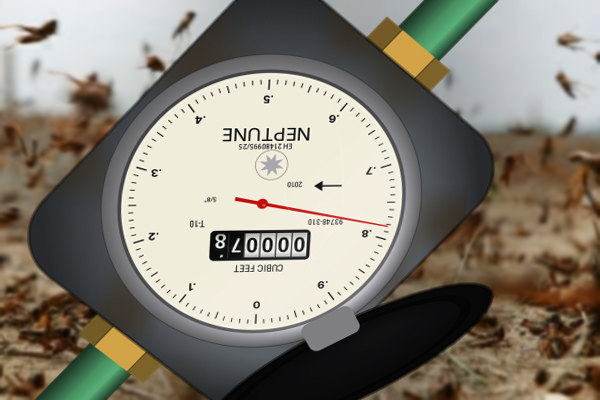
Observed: 77.78 ft³
